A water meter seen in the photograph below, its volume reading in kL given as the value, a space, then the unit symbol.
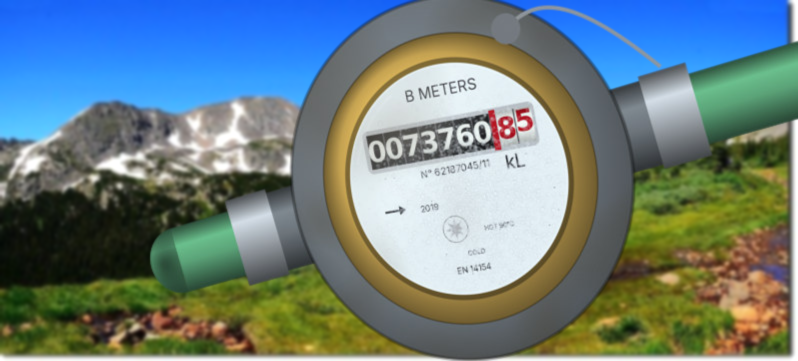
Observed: 73760.85 kL
